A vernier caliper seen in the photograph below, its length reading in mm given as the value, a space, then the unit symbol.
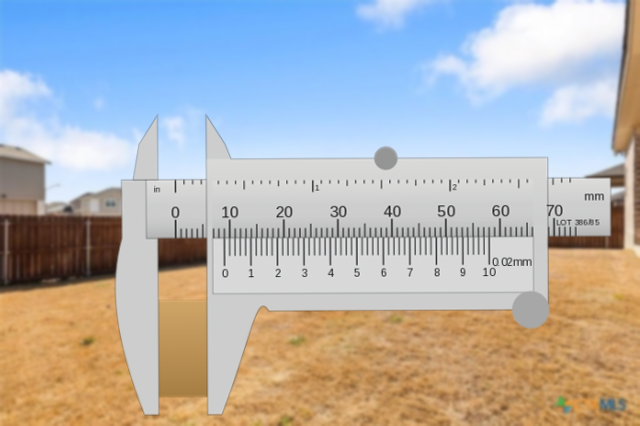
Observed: 9.0 mm
